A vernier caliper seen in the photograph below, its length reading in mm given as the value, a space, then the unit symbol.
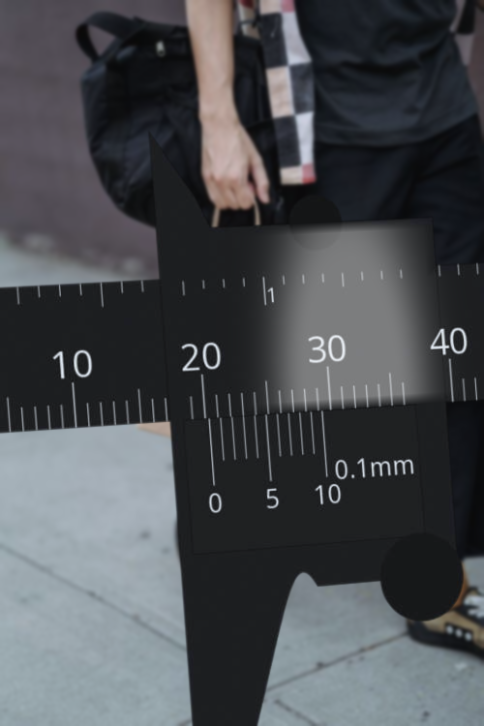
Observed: 20.3 mm
